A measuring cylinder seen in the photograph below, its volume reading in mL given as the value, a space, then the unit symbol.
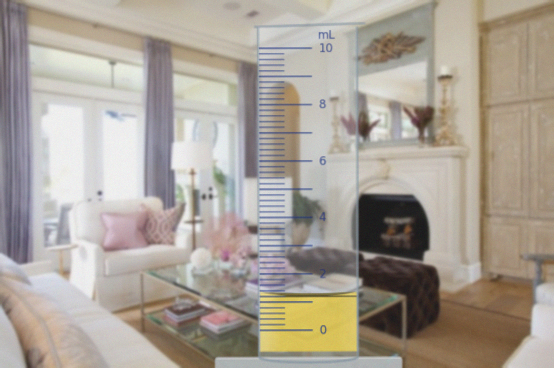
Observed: 1.2 mL
